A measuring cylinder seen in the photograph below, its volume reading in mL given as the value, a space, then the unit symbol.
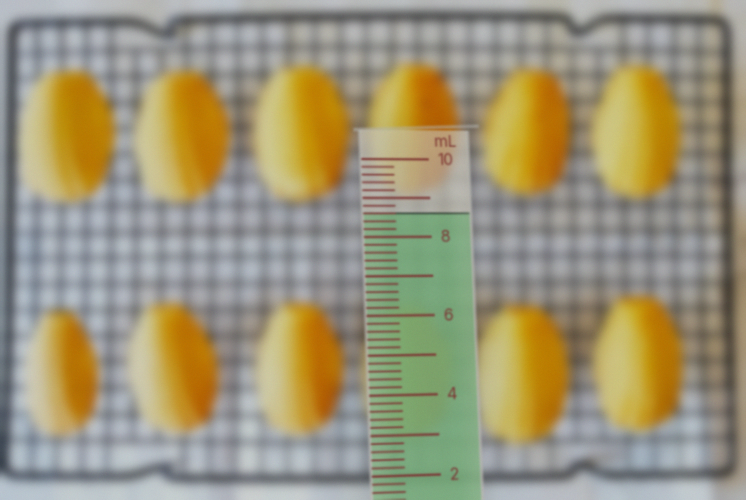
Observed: 8.6 mL
